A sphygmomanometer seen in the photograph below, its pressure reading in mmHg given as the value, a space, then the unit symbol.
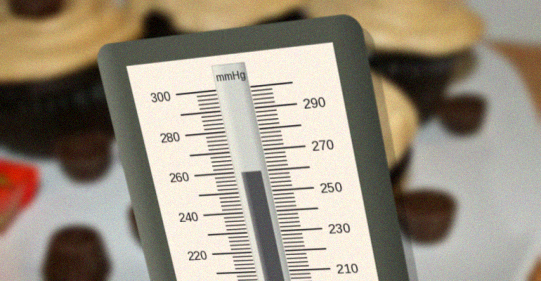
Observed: 260 mmHg
